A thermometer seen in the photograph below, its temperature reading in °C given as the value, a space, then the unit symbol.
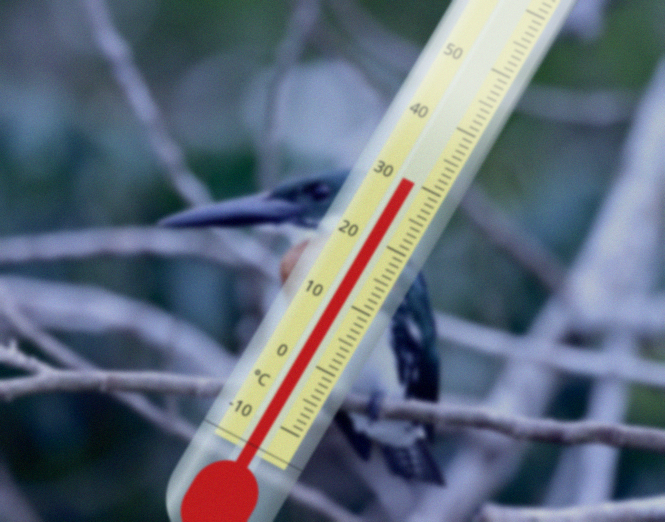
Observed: 30 °C
